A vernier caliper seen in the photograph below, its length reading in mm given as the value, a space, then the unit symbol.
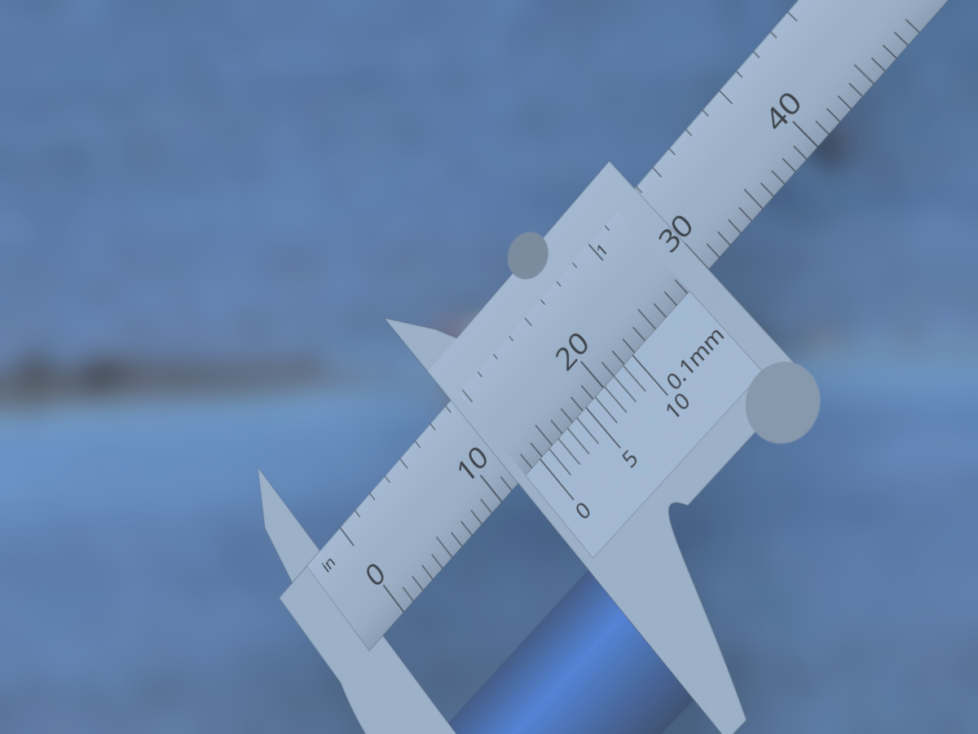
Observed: 13.8 mm
